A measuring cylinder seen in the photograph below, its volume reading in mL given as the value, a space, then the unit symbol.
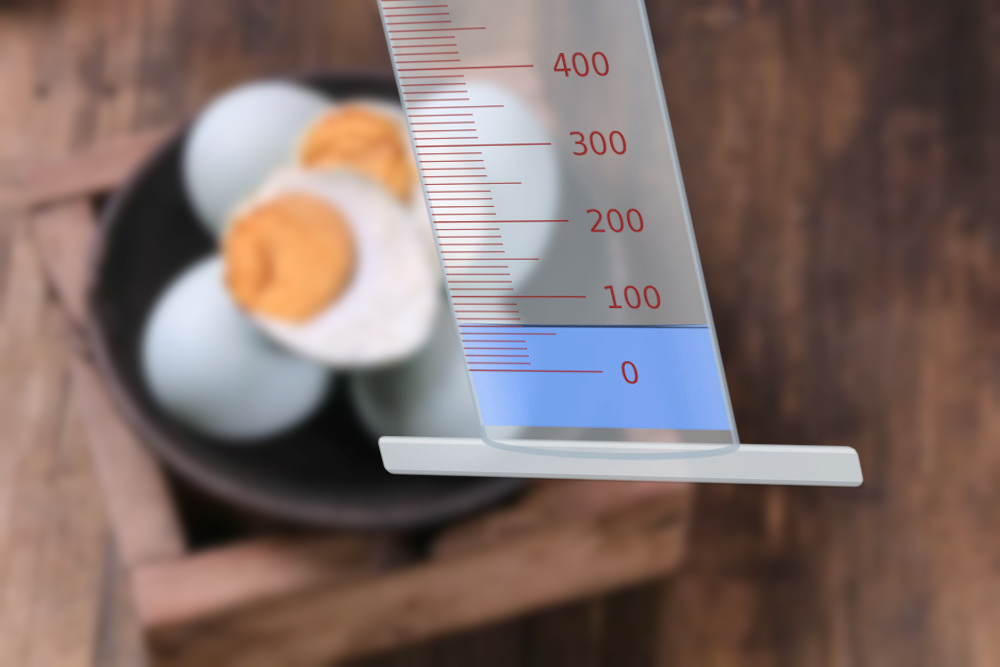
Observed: 60 mL
